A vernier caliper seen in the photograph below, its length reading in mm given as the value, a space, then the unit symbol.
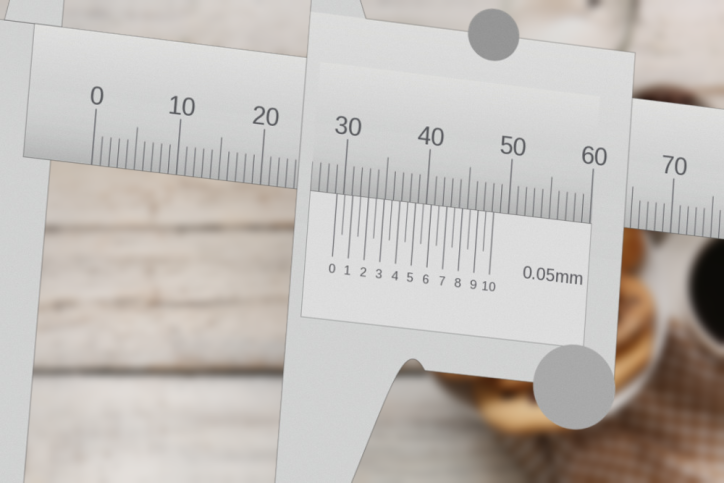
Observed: 29.2 mm
